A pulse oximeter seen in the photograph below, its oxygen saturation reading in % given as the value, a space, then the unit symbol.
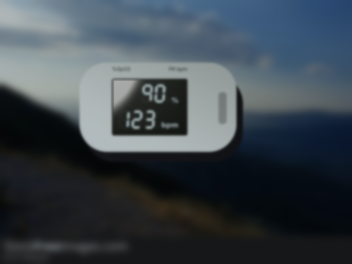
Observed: 90 %
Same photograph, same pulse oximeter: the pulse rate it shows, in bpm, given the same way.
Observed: 123 bpm
